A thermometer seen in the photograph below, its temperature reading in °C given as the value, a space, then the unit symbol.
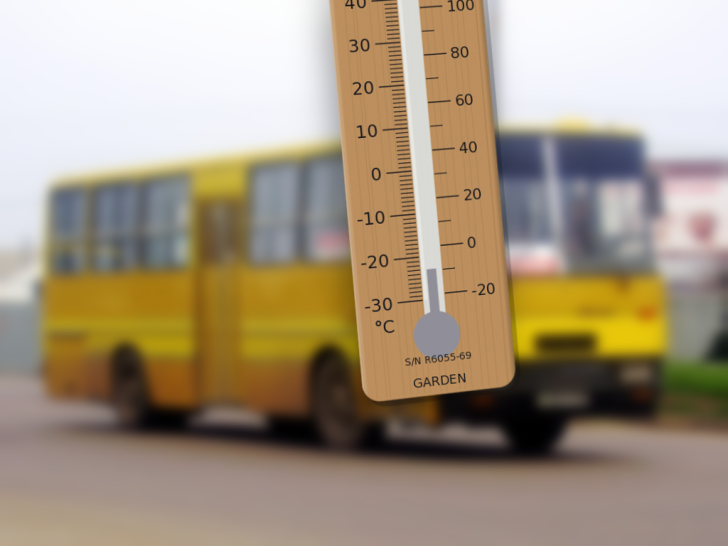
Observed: -23 °C
